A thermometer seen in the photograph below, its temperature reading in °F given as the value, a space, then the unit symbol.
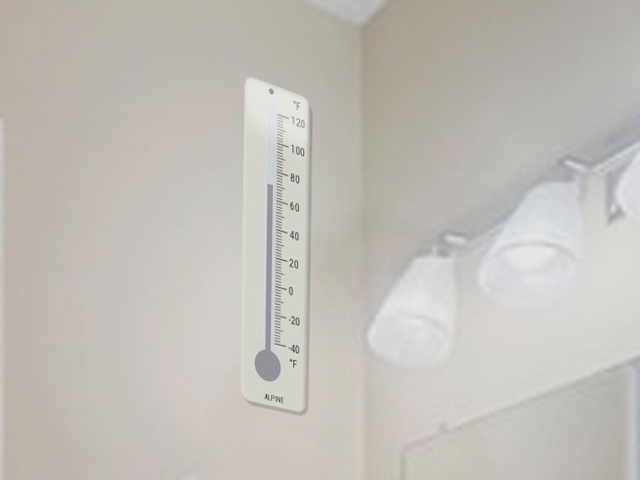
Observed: 70 °F
